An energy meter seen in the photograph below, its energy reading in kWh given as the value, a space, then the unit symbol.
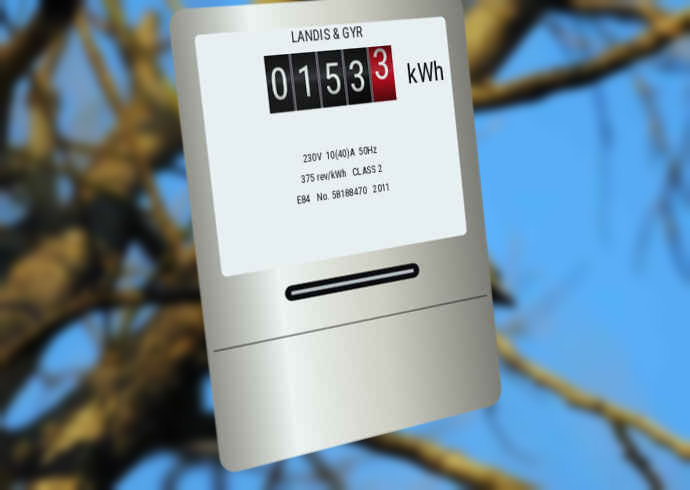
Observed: 153.3 kWh
